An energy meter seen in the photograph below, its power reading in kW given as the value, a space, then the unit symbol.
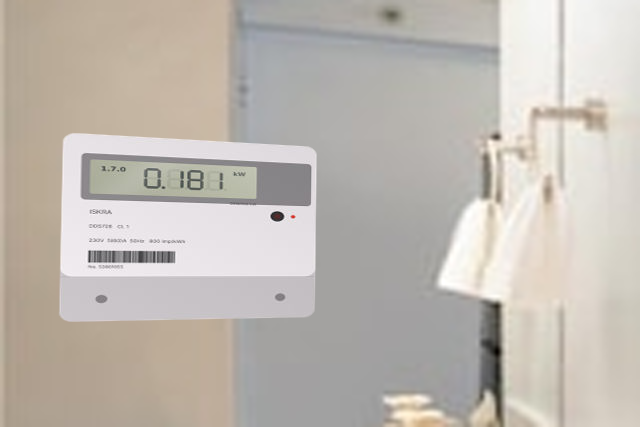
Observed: 0.181 kW
